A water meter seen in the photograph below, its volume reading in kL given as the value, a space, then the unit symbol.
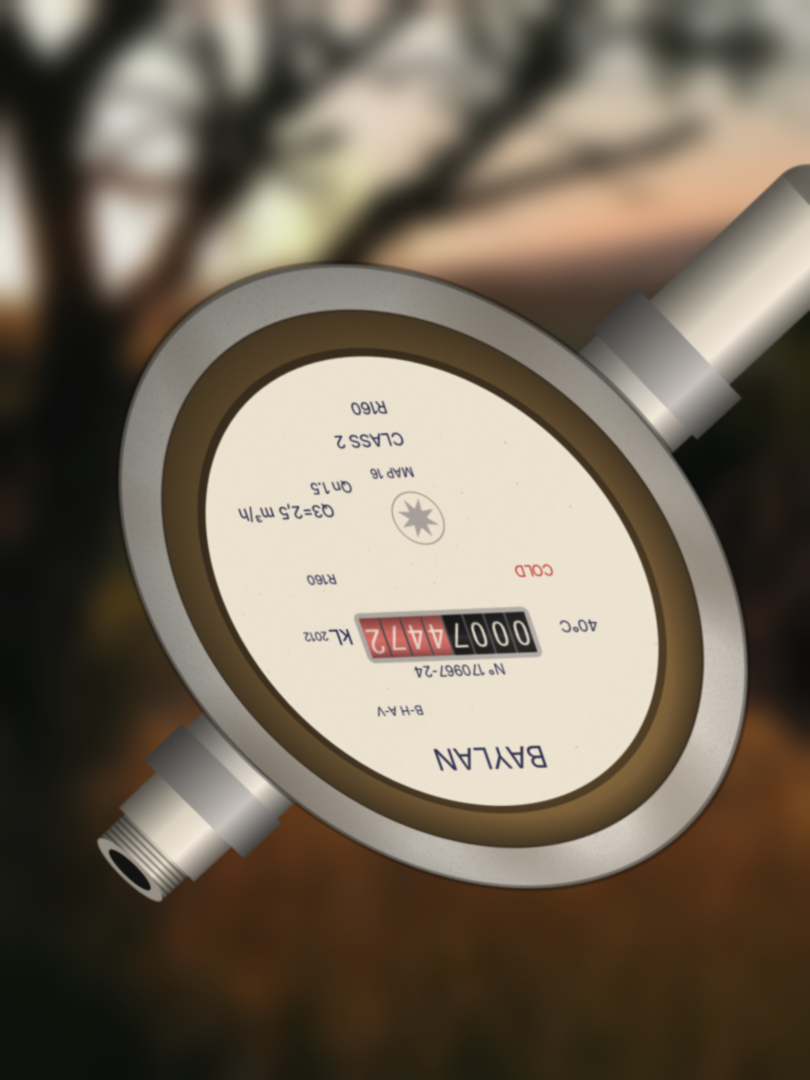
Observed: 7.4472 kL
